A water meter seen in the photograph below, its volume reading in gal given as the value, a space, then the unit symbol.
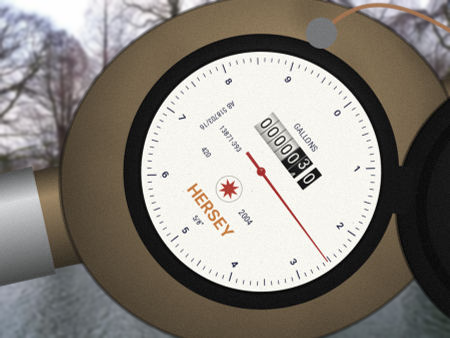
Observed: 32.5 gal
